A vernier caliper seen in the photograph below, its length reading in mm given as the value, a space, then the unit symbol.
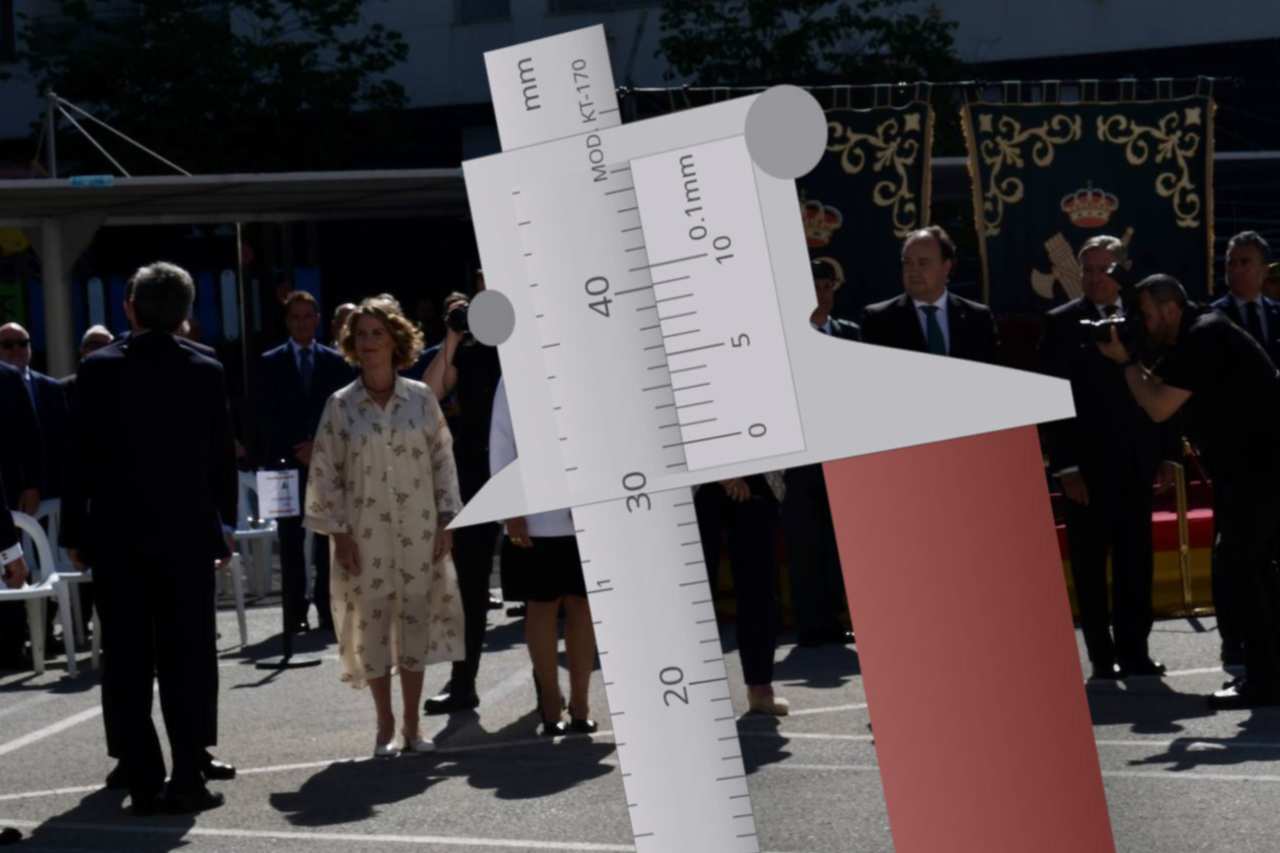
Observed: 32.0 mm
